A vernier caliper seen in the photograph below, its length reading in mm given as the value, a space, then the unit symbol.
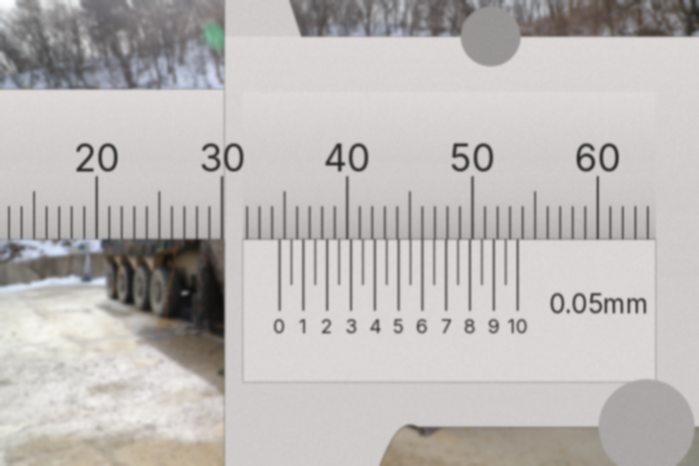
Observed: 34.6 mm
